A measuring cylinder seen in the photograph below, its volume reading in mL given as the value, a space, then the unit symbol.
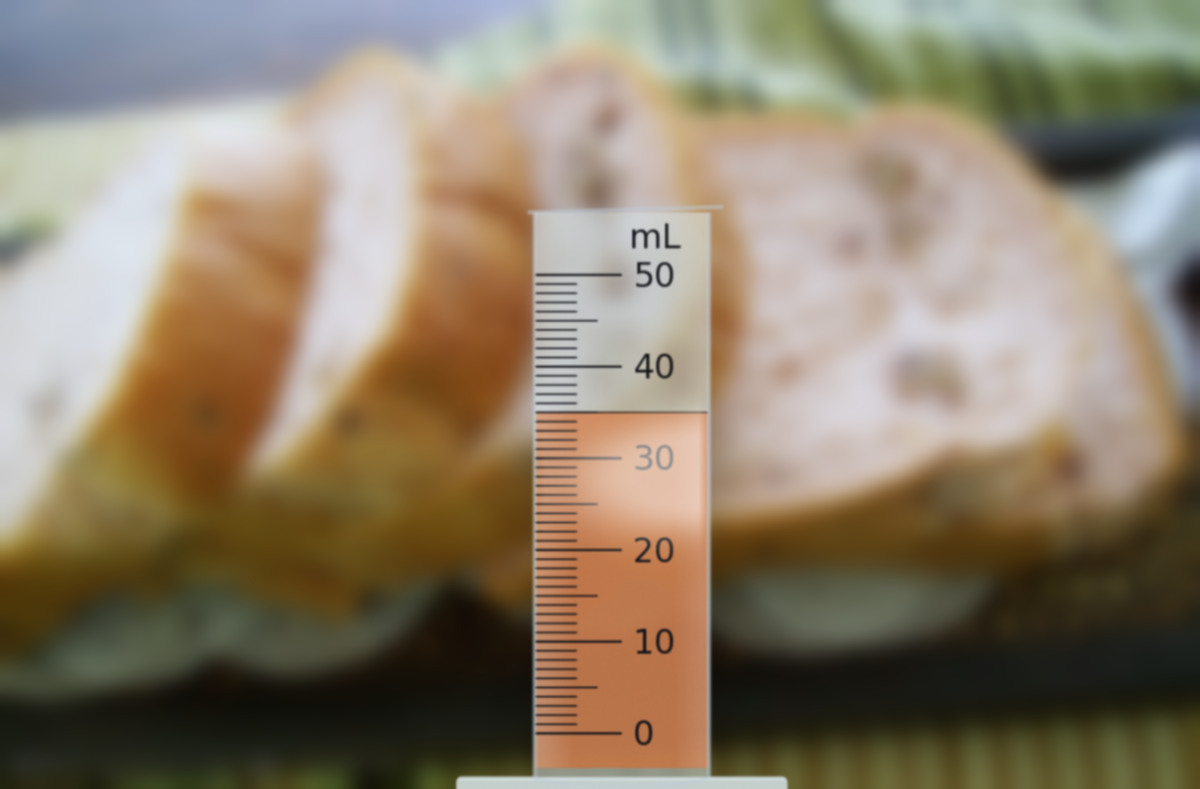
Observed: 35 mL
